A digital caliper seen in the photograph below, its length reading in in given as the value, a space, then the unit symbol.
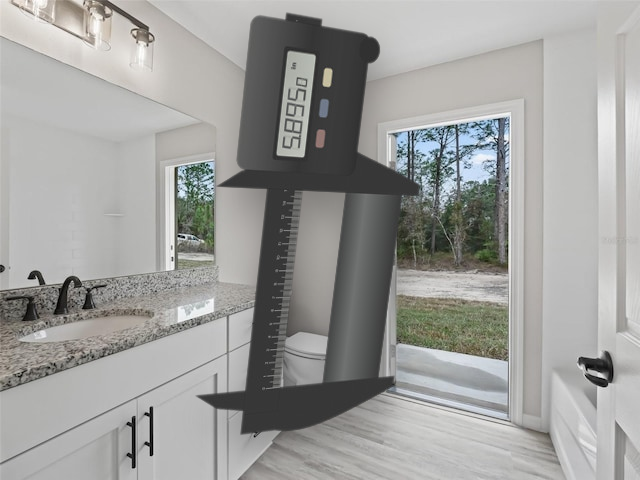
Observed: 5.8950 in
